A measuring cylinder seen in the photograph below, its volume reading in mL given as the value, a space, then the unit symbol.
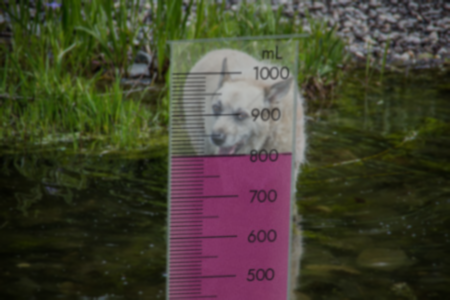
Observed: 800 mL
